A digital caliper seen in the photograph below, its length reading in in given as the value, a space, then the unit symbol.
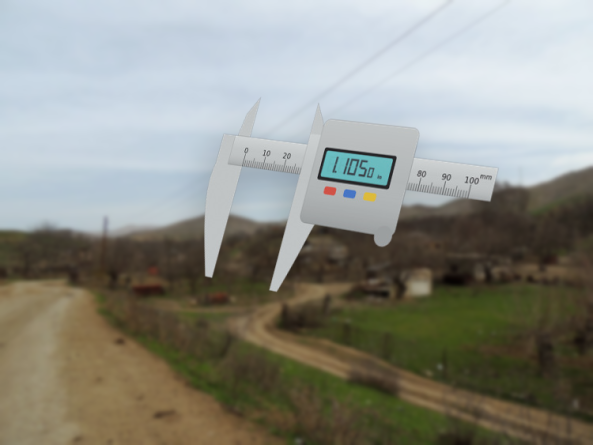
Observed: 1.1050 in
